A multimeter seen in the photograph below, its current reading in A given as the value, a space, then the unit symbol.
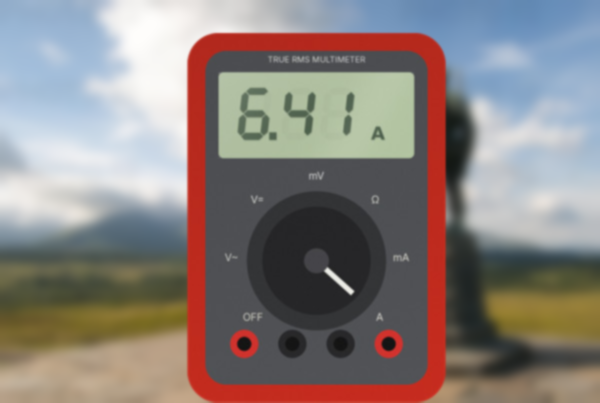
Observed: 6.41 A
